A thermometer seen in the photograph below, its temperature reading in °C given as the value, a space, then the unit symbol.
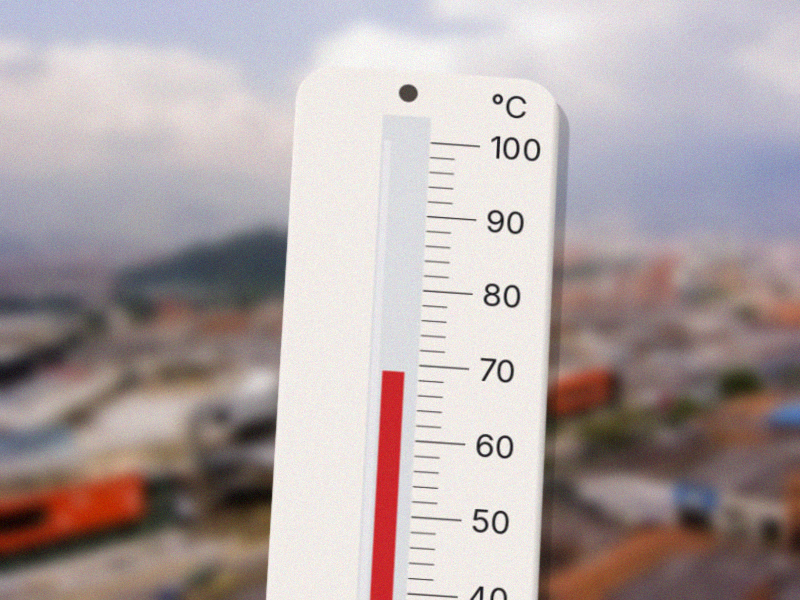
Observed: 69 °C
